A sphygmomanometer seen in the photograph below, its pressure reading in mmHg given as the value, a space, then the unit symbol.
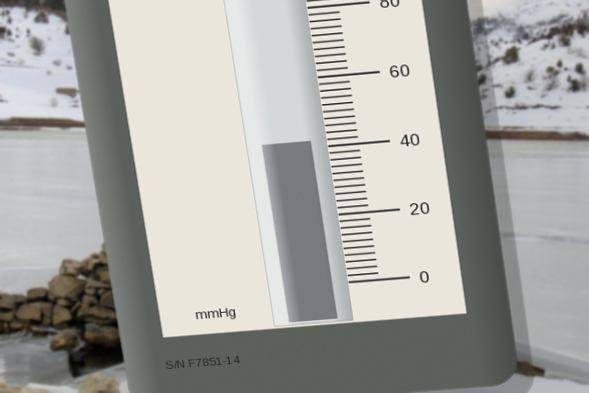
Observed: 42 mmHg
